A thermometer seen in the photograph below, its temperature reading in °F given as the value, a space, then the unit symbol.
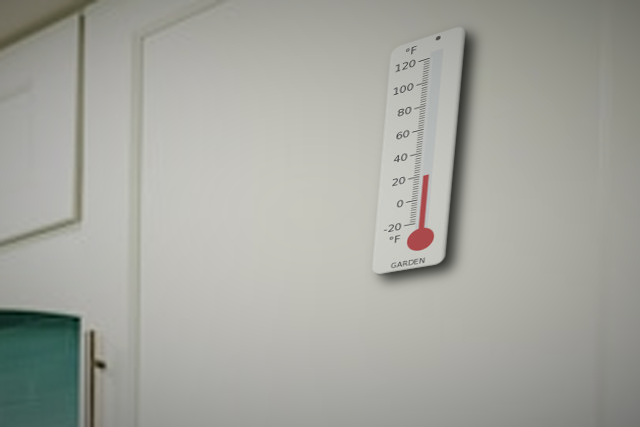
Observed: 20 °F
